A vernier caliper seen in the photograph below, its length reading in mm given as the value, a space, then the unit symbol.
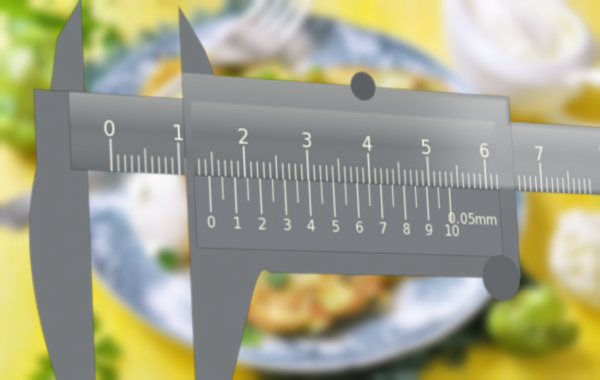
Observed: 14.5 mm
